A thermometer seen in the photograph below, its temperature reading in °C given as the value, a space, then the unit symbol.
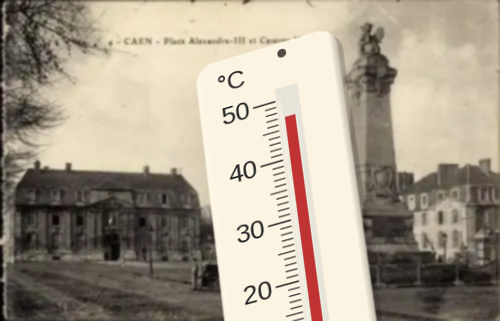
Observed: 47 °C
